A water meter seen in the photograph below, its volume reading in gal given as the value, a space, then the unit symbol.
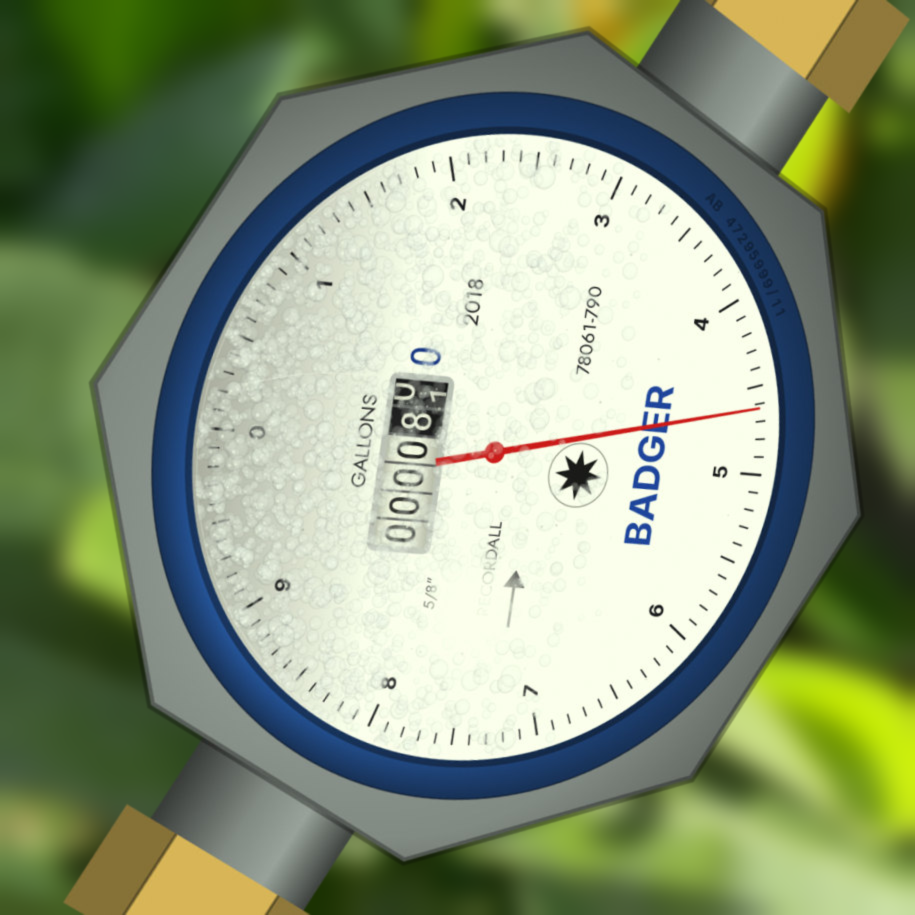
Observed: 804.6 gal
